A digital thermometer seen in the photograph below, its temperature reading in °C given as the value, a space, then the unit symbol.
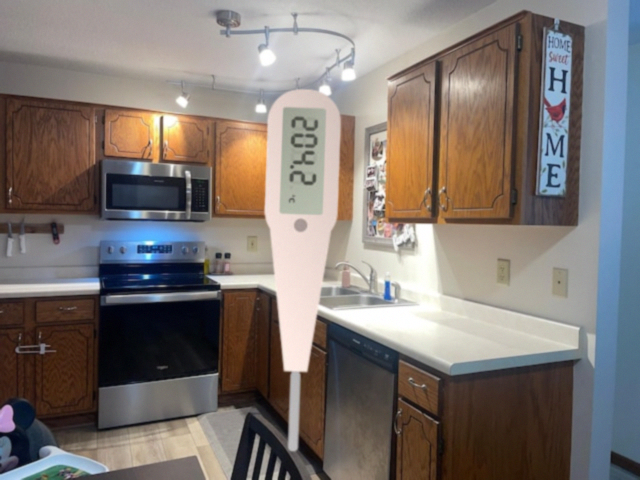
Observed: 204.2 °C
